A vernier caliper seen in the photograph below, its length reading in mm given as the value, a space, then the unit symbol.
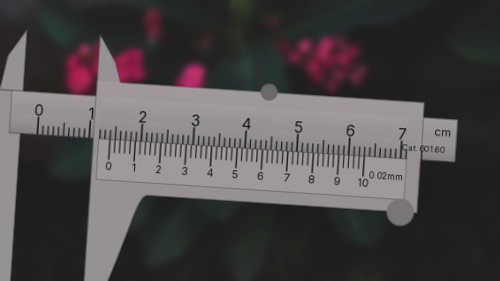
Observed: 14.0 mm
